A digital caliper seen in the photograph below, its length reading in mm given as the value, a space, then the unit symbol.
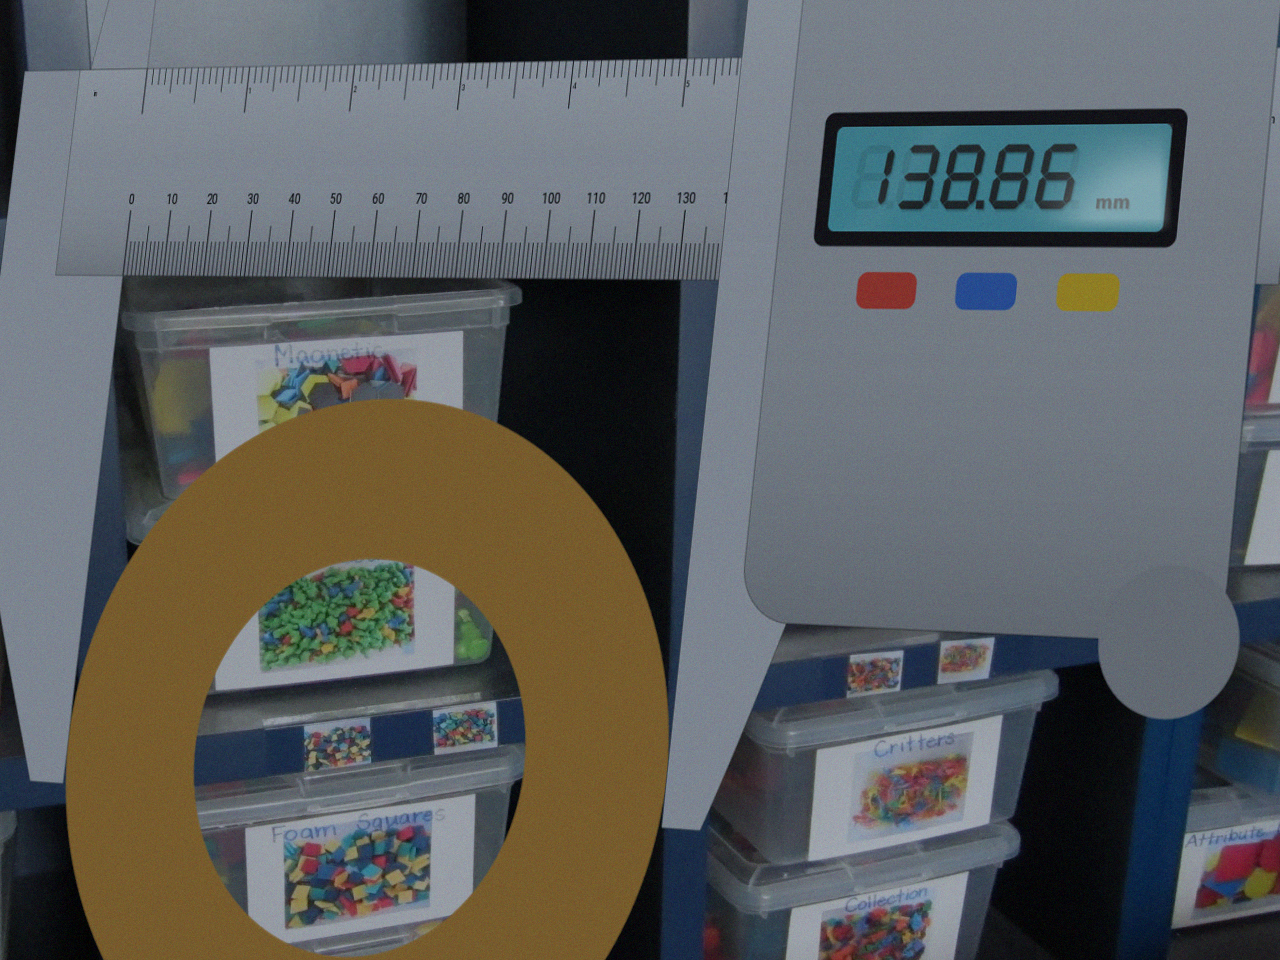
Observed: 138.86 mm
